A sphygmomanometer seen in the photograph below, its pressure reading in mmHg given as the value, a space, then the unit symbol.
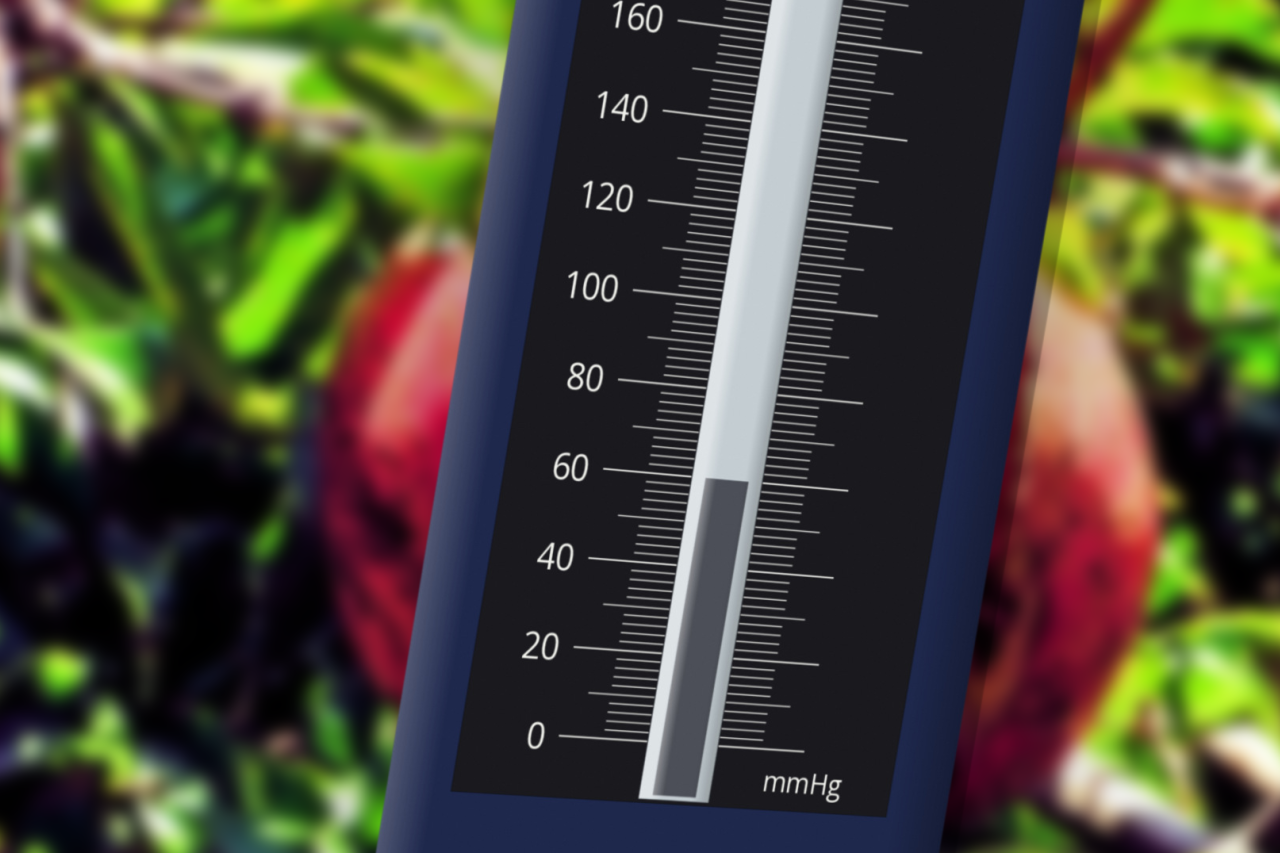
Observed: 60 mmHg
